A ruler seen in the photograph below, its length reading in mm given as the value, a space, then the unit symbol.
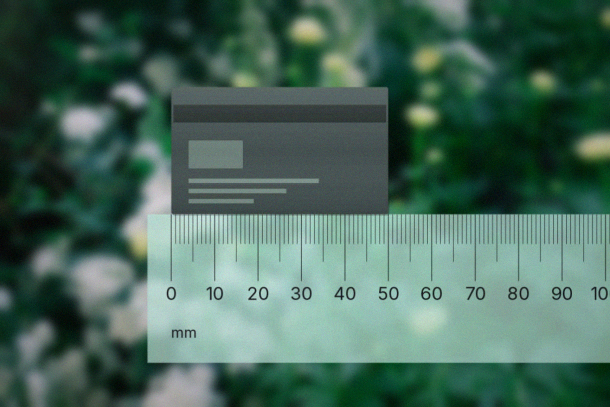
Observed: 50 mm
